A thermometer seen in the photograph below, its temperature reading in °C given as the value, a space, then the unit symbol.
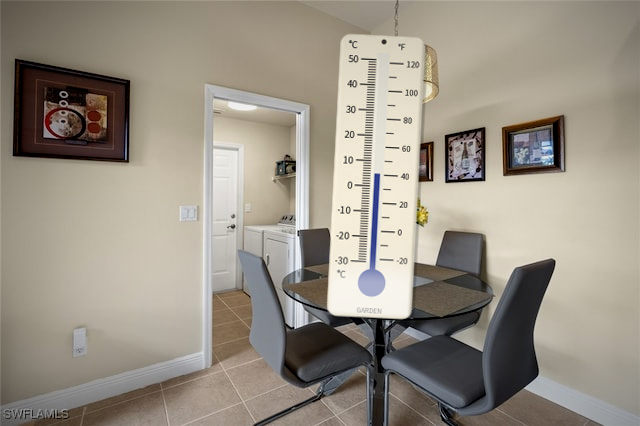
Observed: 5 °C
